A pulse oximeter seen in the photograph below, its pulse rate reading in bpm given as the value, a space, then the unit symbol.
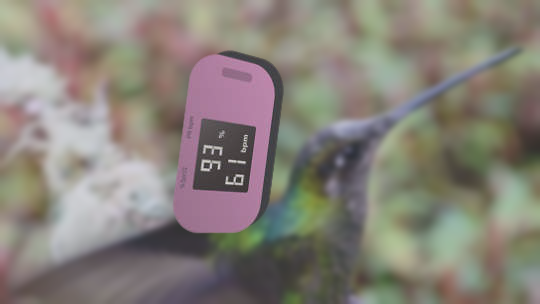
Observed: 61 bpm
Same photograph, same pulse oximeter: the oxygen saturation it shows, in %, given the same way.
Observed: 93 %
